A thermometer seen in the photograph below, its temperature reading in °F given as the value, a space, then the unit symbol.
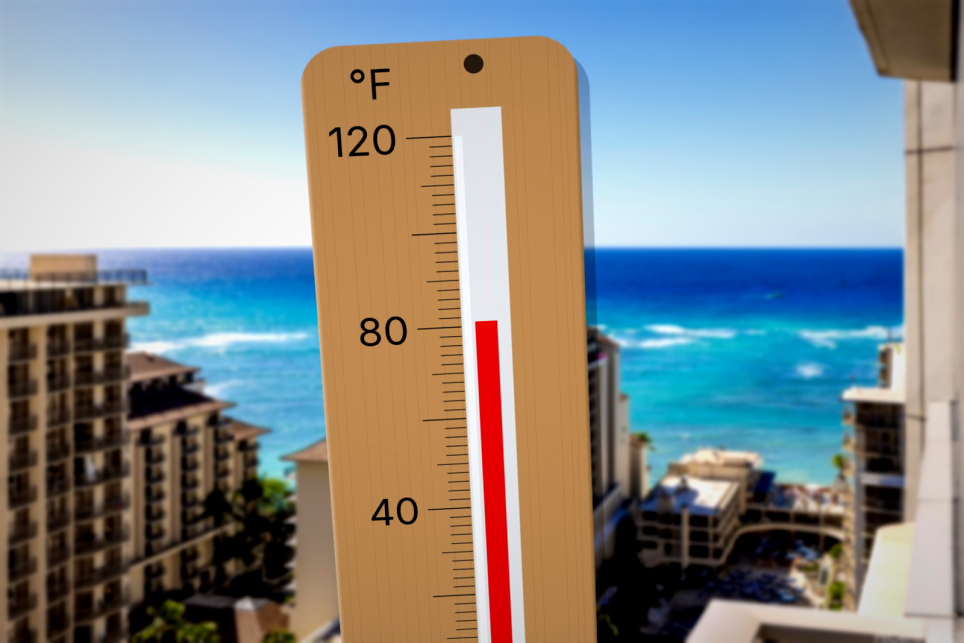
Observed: 81 °F
